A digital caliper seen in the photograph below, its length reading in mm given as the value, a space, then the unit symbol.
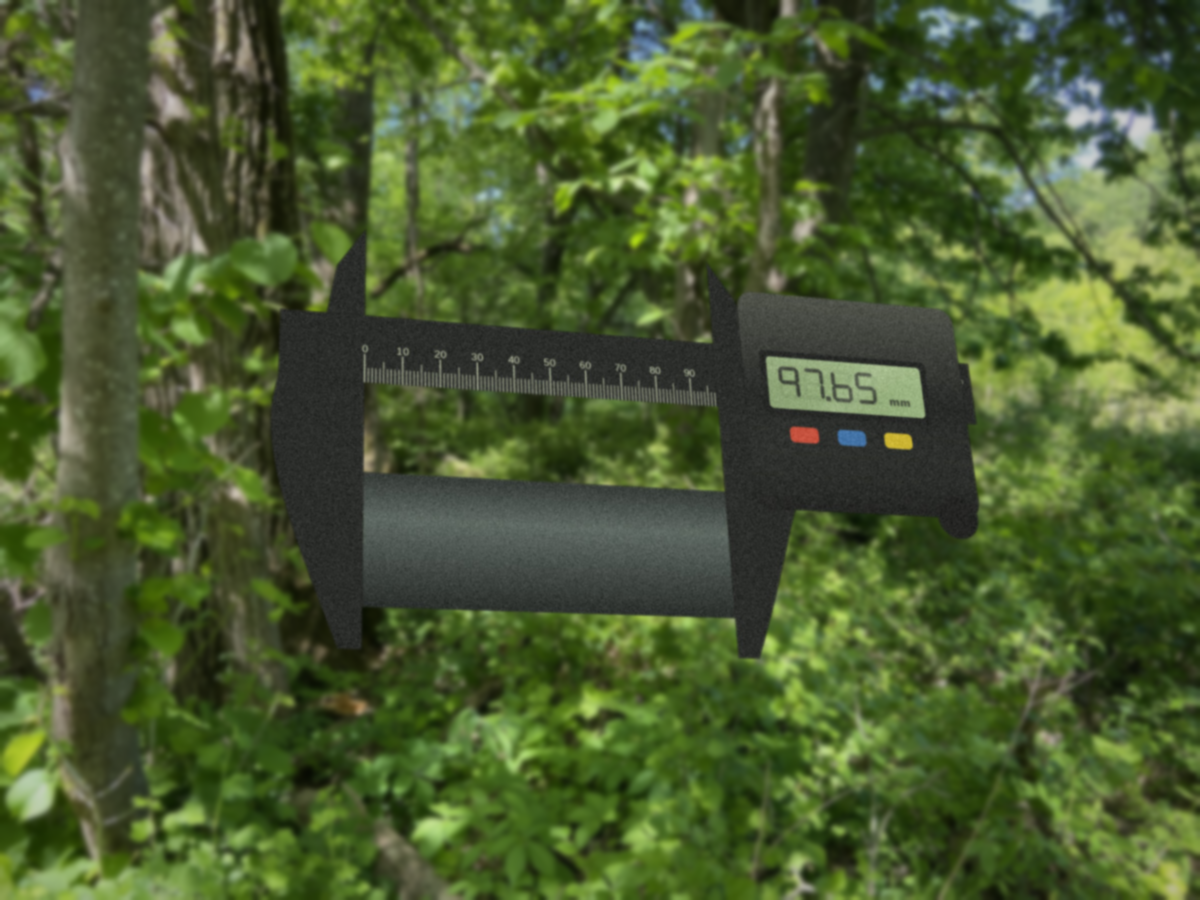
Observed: 97.65 mm
